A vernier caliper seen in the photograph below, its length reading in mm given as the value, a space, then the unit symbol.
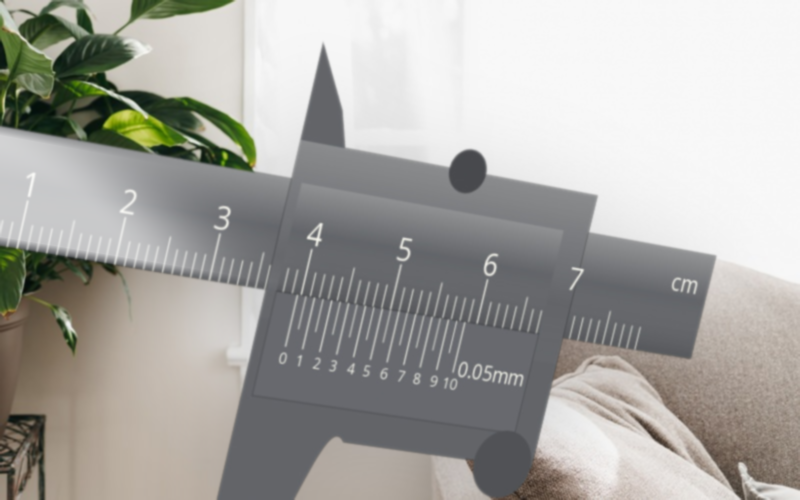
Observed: 39.6 mm
